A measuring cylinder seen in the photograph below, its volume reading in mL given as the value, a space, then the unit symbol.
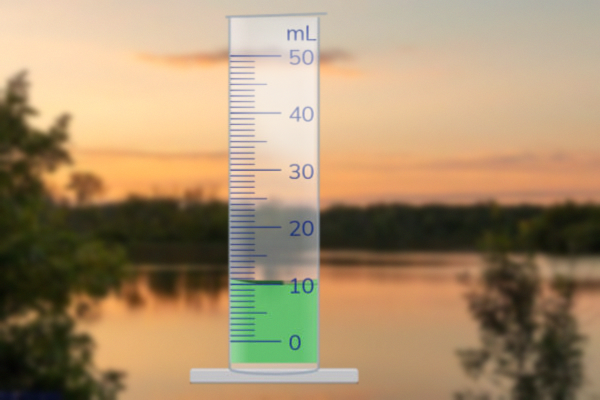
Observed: 10 mL
